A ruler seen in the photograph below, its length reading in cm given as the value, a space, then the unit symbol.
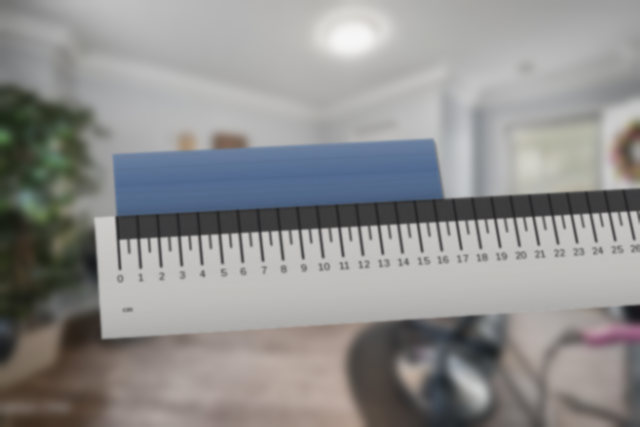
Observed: 16.5 cm
